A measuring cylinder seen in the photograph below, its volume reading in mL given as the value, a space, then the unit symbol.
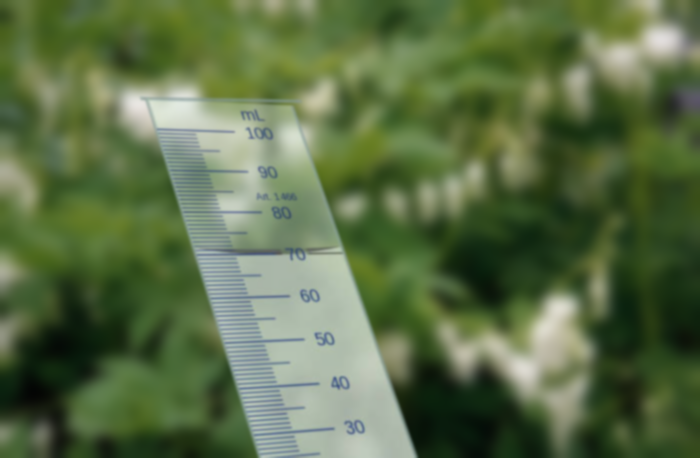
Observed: 70 mL
